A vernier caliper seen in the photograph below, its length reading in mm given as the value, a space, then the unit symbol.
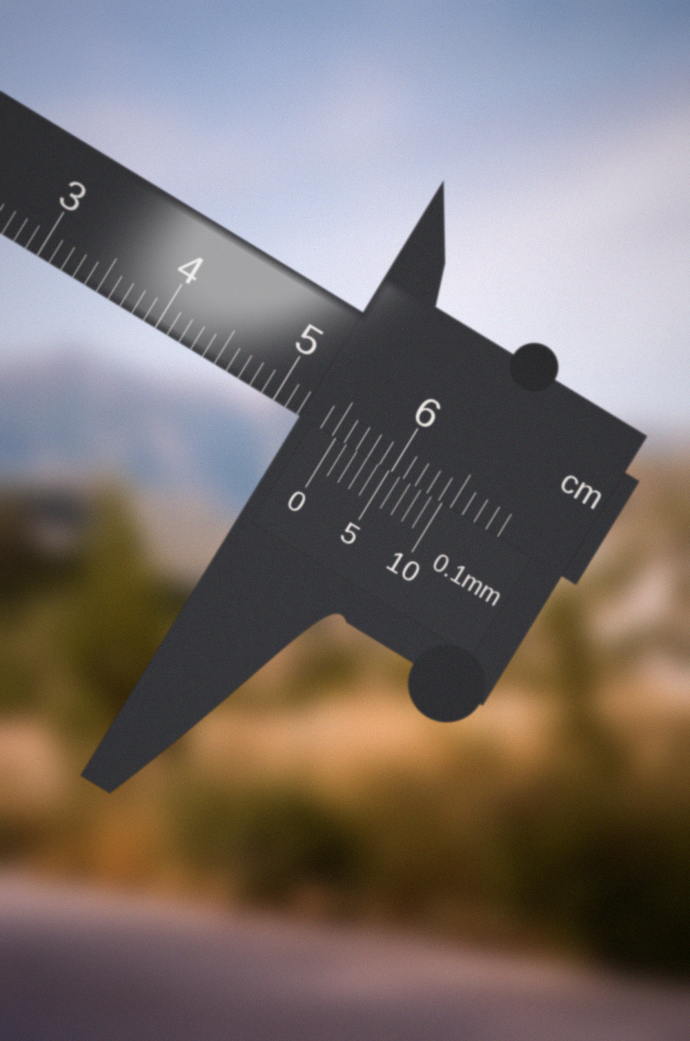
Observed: 55.3 mm
